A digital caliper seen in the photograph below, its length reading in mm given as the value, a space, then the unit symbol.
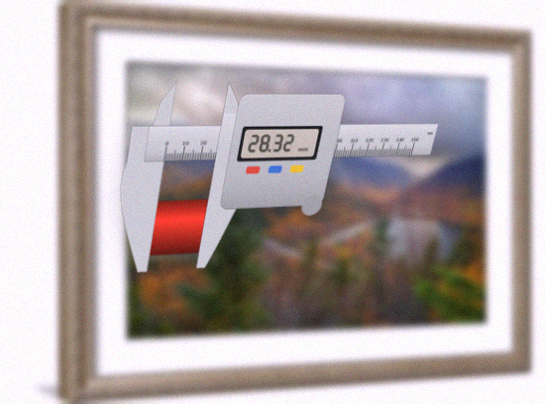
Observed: 28.32 mm
